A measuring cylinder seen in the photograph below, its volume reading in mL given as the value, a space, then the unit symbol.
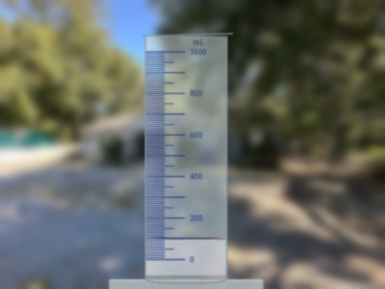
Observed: 100 mL
